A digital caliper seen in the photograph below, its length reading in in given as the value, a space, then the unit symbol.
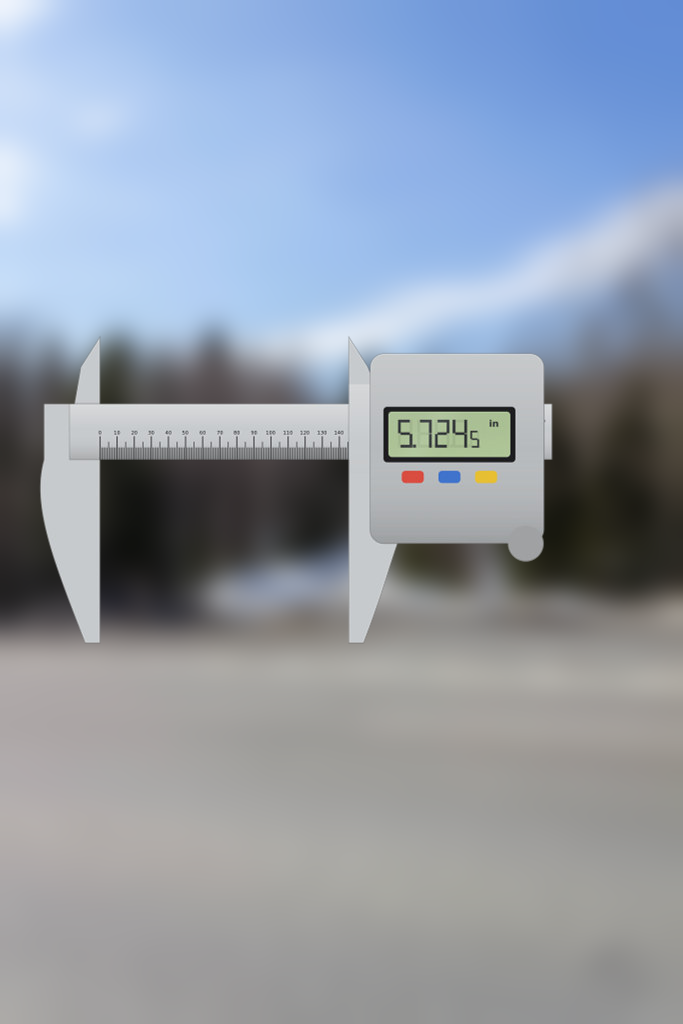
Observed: 5.7245 in
